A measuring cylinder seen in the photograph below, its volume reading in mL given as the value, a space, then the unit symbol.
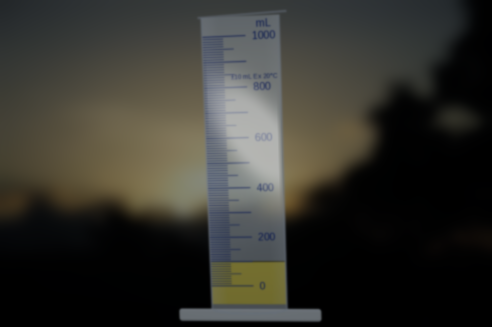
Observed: 100 mL
